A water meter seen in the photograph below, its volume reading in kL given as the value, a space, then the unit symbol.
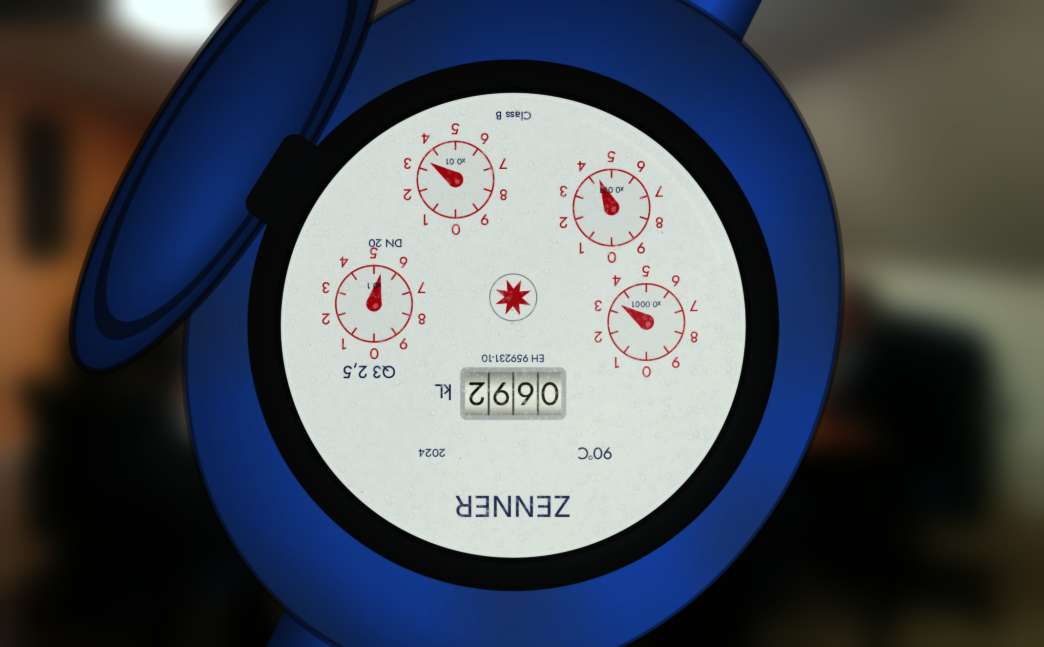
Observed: 692.5343 kL
